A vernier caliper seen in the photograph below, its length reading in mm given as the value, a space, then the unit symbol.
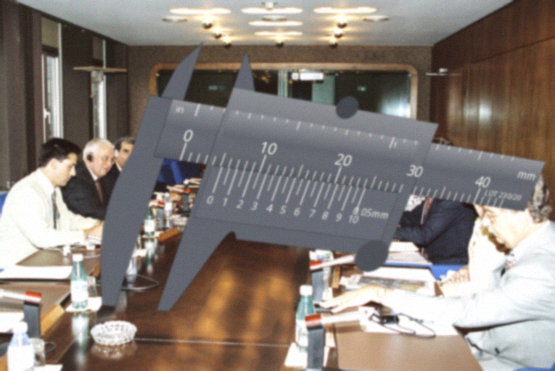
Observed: 5.2 mm
